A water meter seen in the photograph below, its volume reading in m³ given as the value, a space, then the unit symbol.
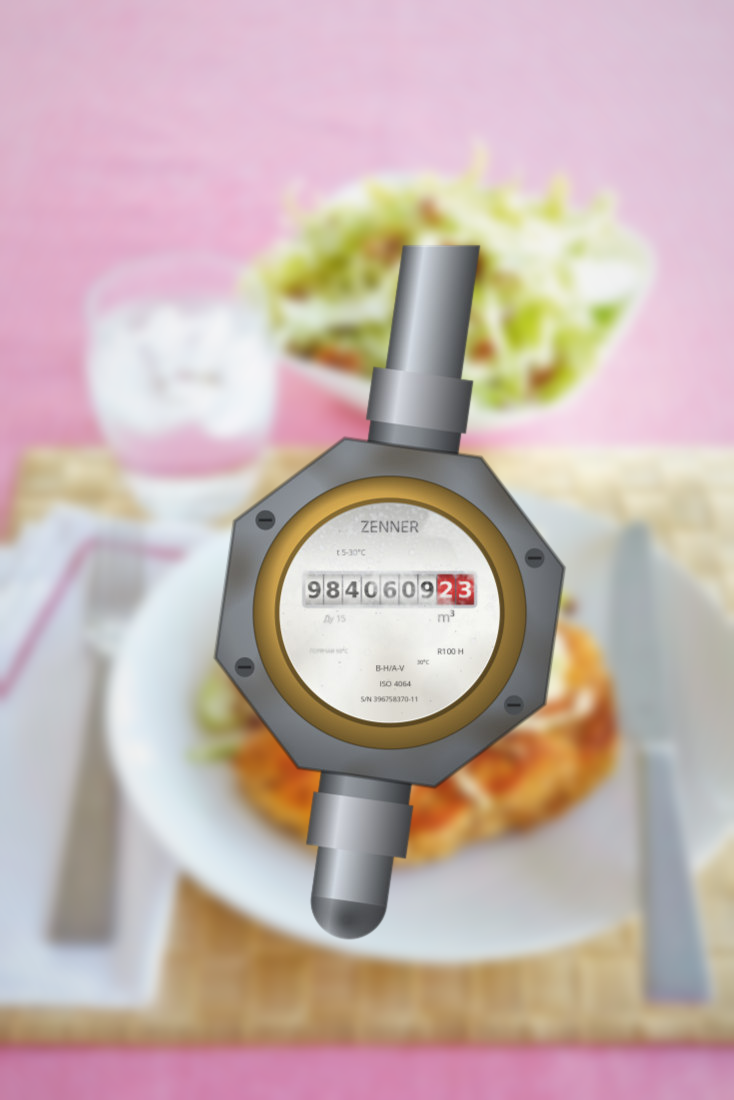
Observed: 9840609.23 m³
